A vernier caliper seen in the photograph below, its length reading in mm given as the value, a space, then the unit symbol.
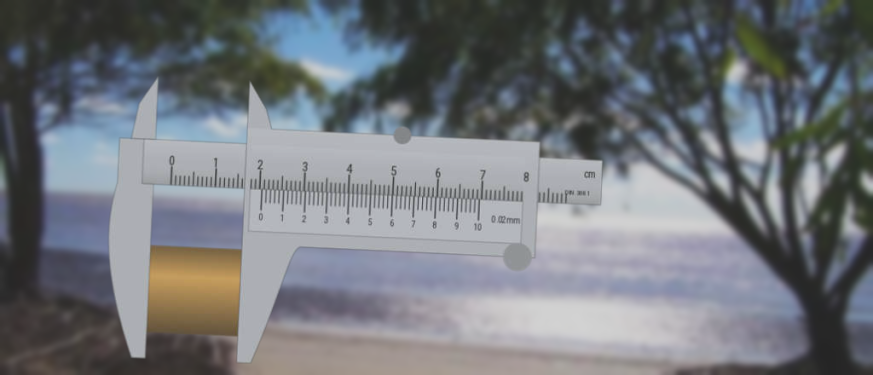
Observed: 20.5 mm
